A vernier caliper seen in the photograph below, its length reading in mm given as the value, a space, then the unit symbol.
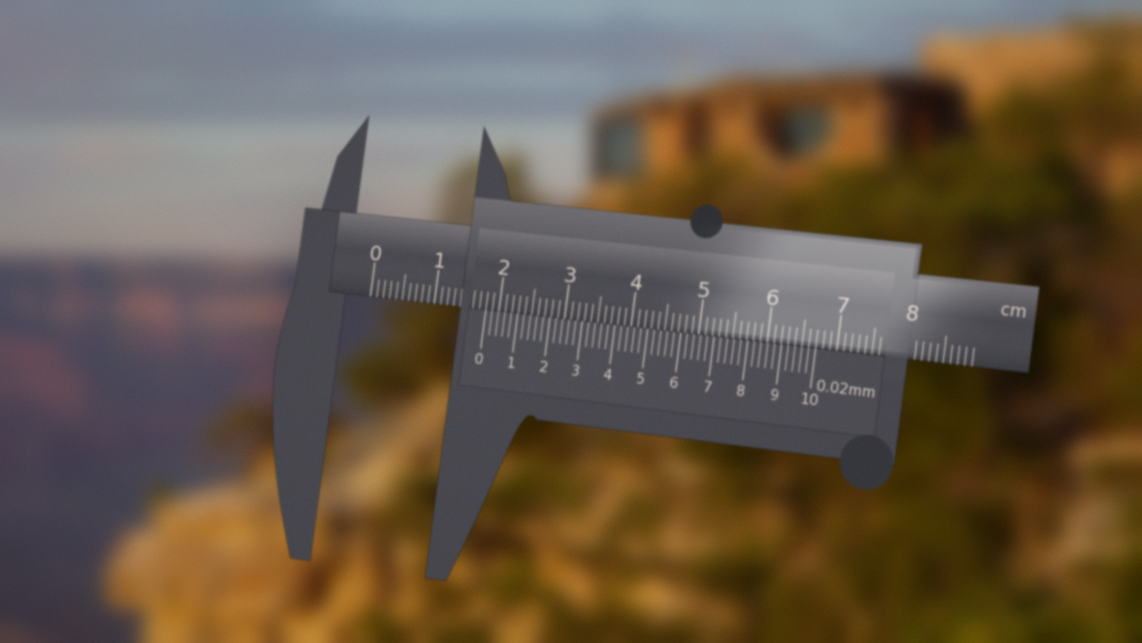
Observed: 18.0 mm
